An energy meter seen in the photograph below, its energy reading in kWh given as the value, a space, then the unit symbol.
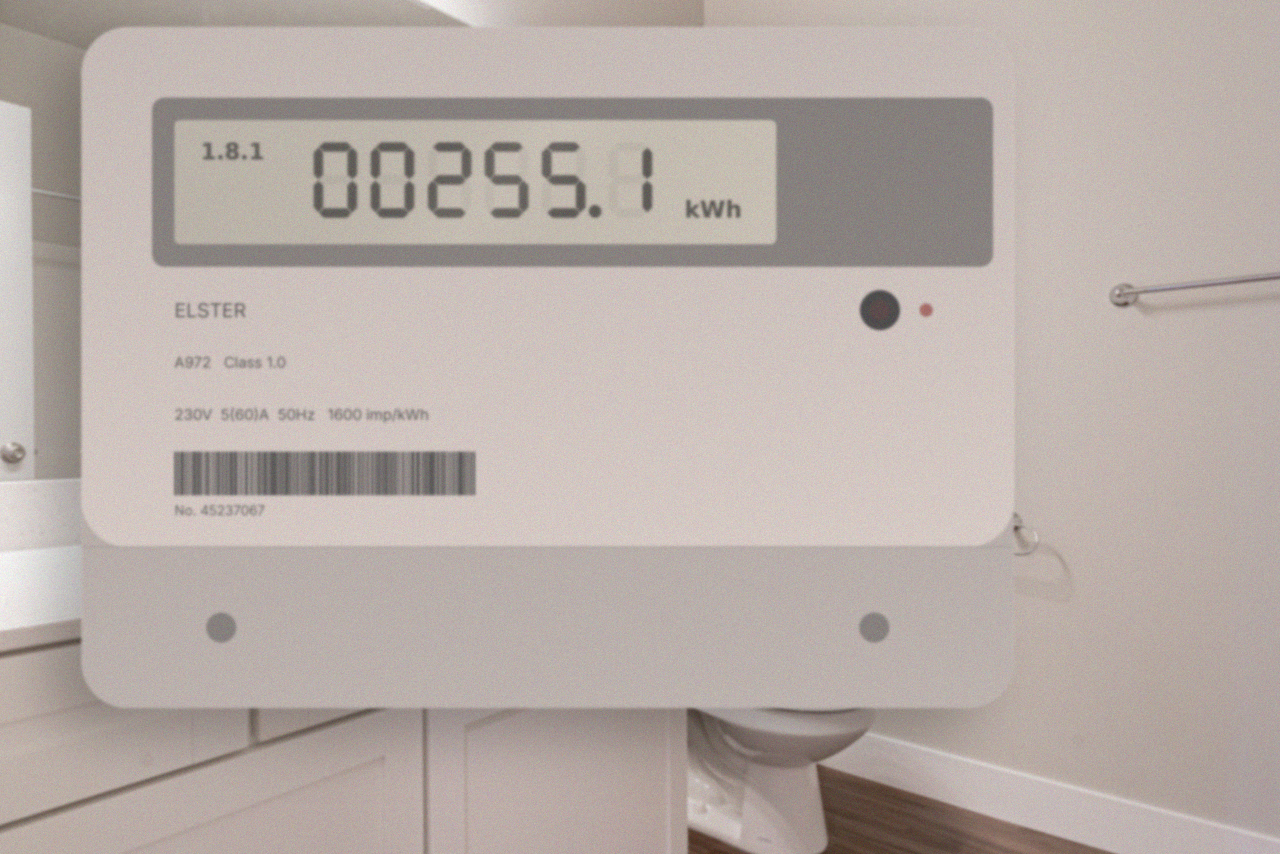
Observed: 255.1 kWh
